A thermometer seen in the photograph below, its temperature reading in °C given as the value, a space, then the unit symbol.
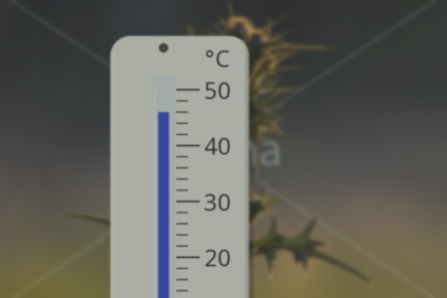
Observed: 46 °C
